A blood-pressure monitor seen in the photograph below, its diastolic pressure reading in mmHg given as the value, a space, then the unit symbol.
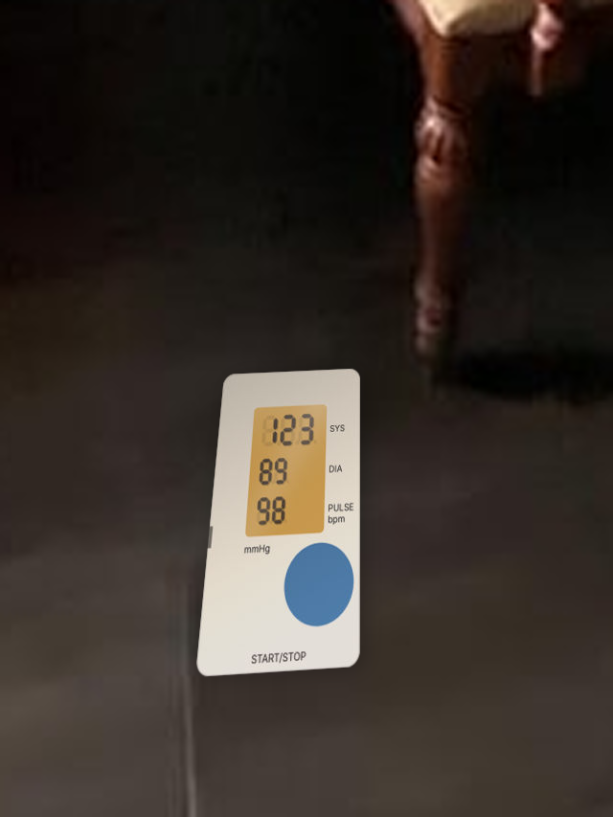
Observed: 89 mmHg
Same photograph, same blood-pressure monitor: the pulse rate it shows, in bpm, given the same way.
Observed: 98 bpm
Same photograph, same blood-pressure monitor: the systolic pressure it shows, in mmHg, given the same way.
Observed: 123 mmHg
